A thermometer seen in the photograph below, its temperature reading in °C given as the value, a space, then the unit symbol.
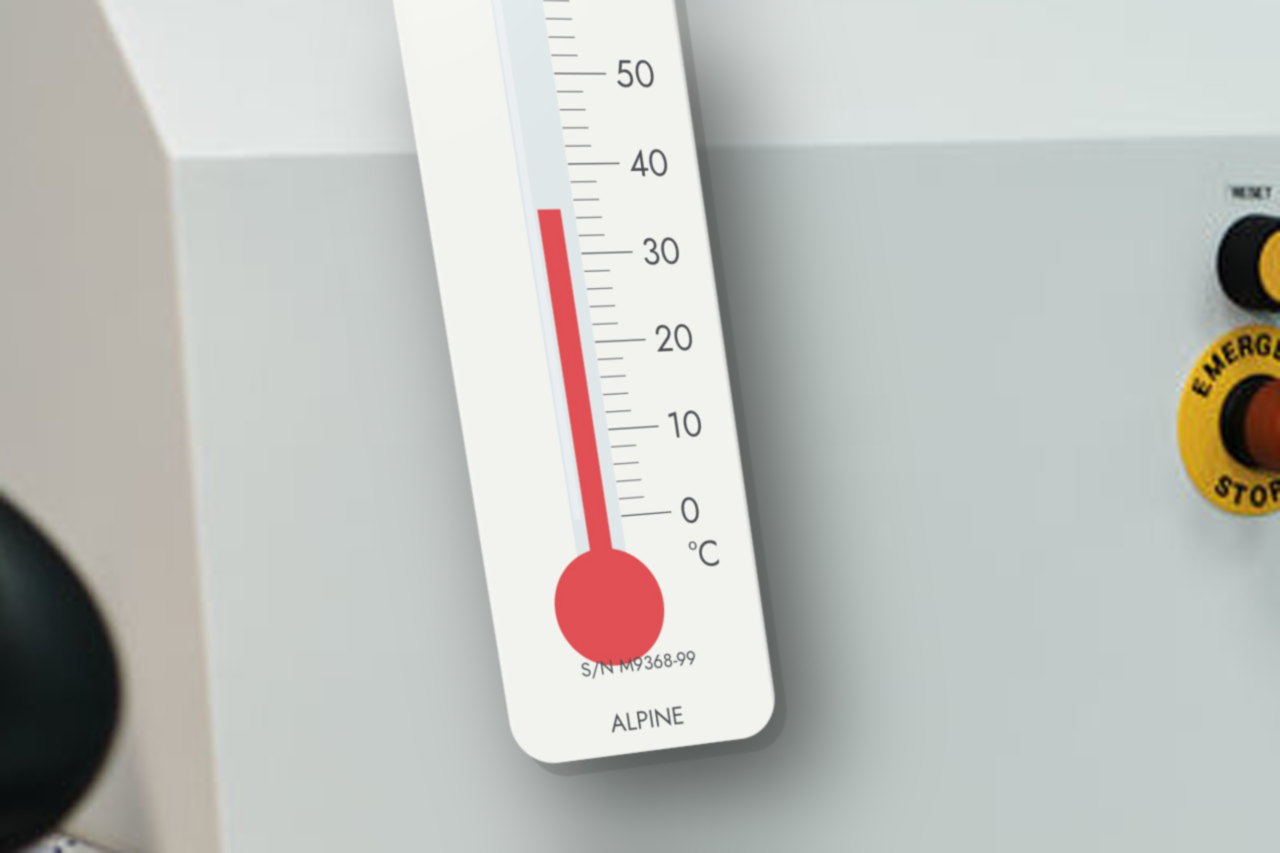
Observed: 35 °C
